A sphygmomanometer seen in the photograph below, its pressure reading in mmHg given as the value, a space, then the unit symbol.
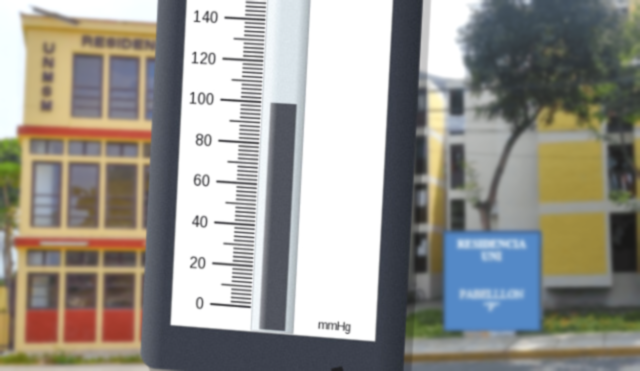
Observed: 100 mmHg
